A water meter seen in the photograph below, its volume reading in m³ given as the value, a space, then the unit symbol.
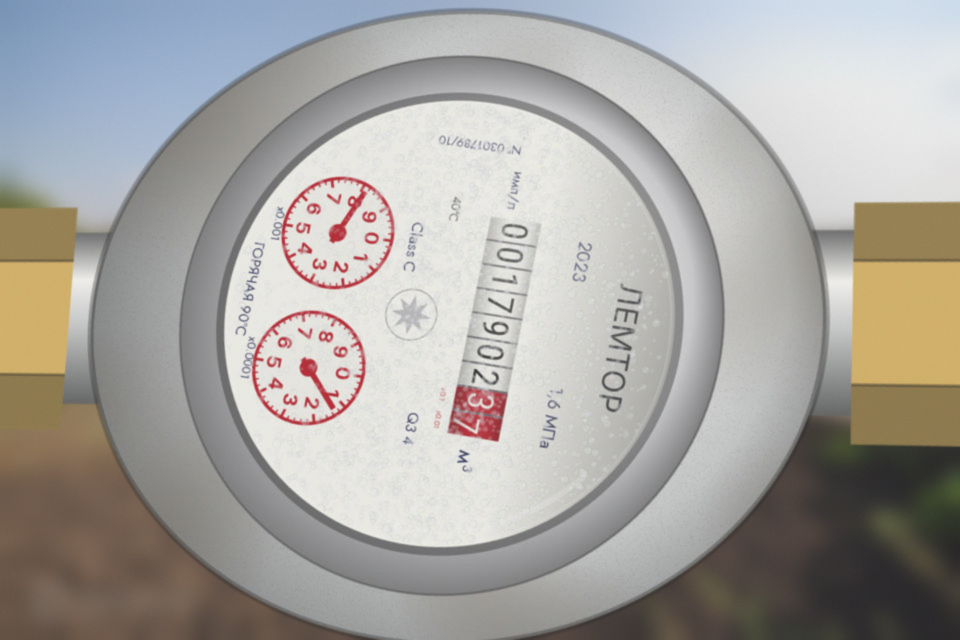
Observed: 17902.3681 m³
